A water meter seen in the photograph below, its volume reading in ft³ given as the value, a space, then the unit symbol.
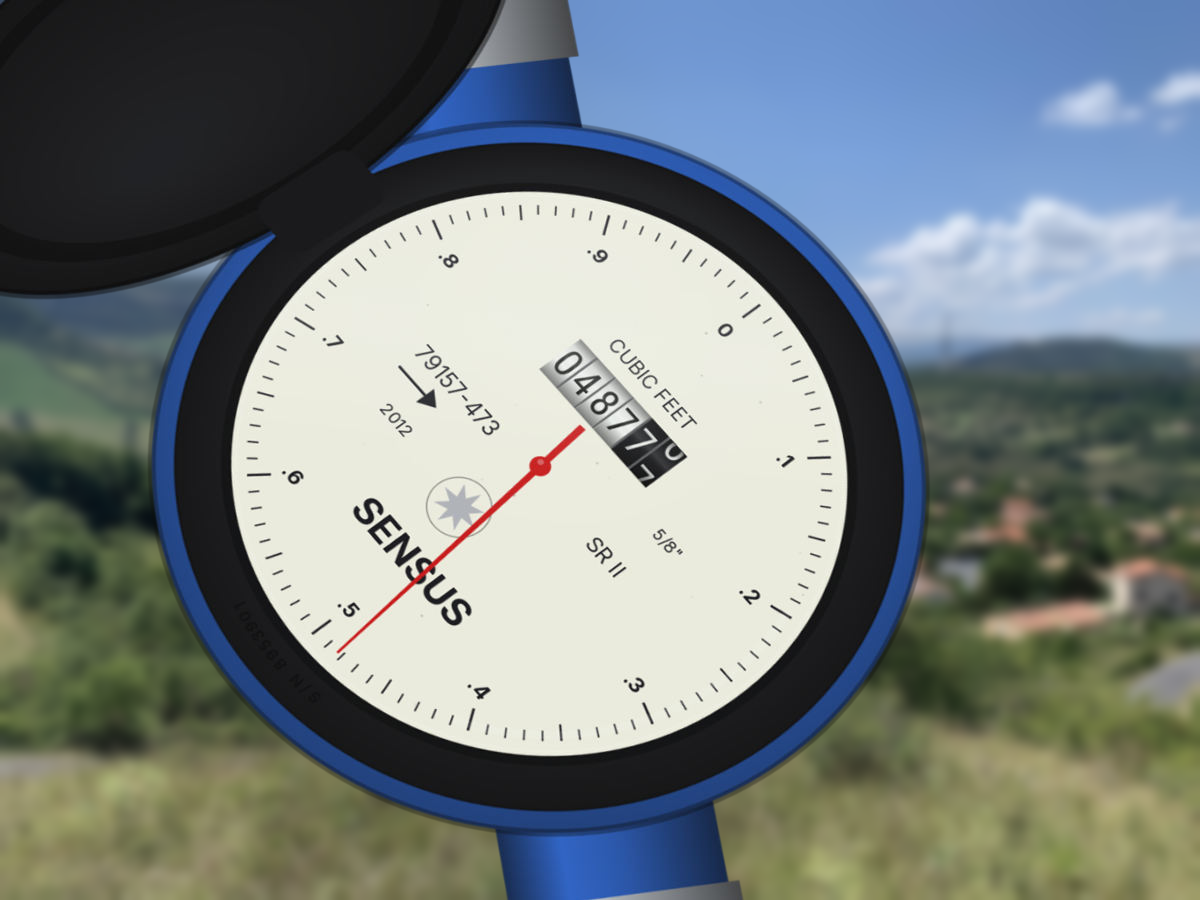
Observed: 48776.48 ft³
